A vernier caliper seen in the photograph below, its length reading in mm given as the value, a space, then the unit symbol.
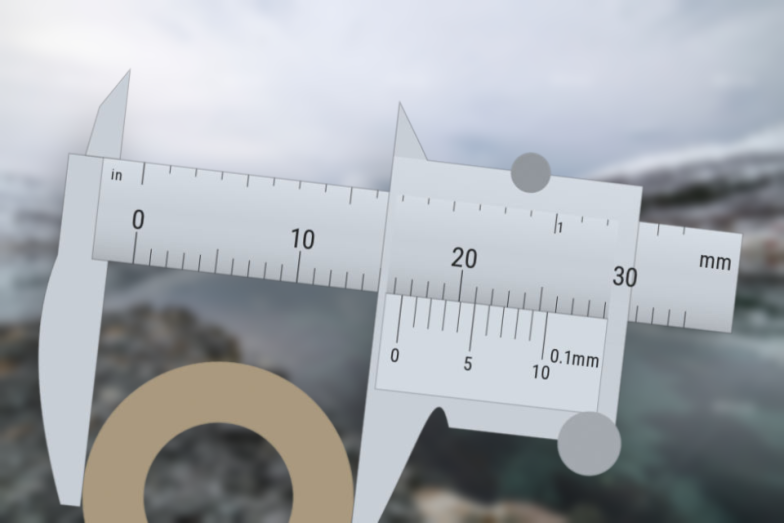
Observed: 16.5 mm
